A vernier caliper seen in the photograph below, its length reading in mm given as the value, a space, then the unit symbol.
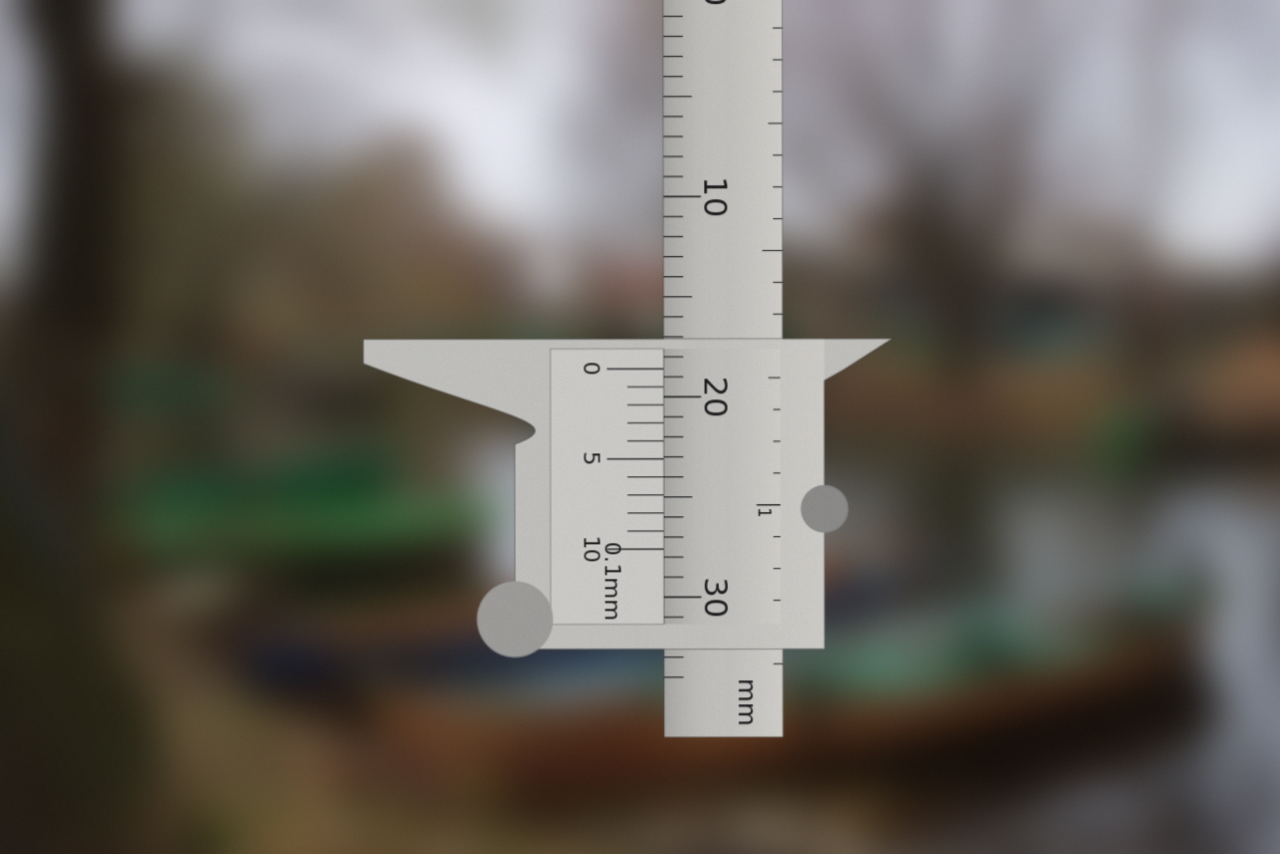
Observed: 18.6 mm
